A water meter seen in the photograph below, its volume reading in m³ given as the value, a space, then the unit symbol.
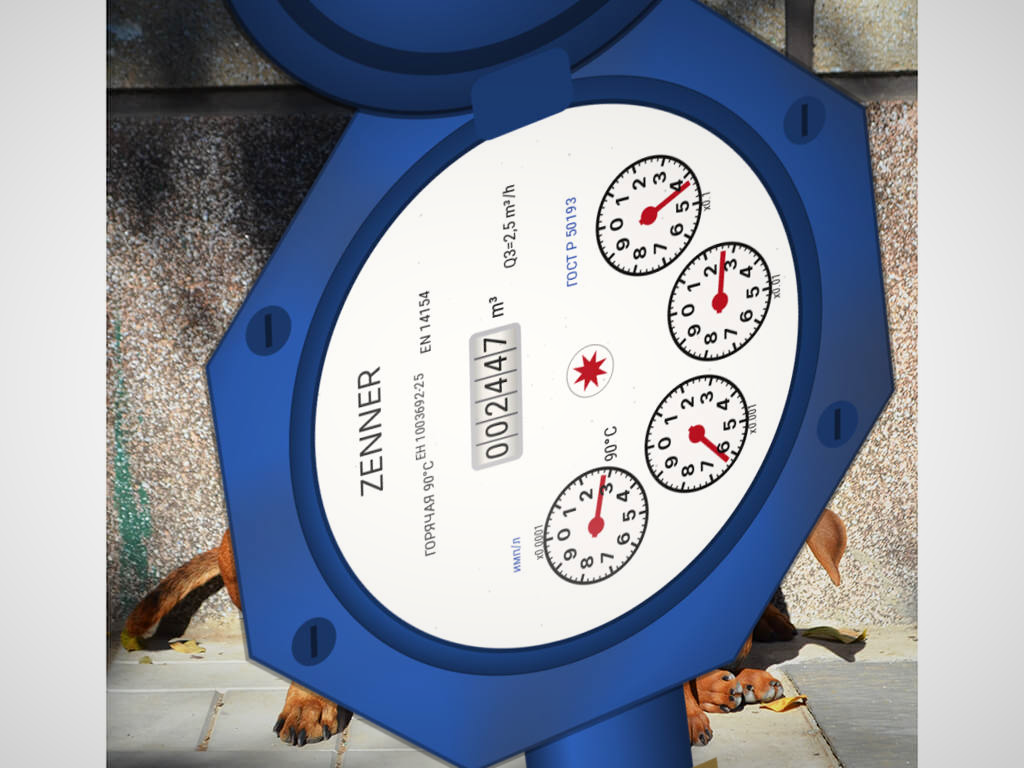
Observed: 2447.4262 m³
